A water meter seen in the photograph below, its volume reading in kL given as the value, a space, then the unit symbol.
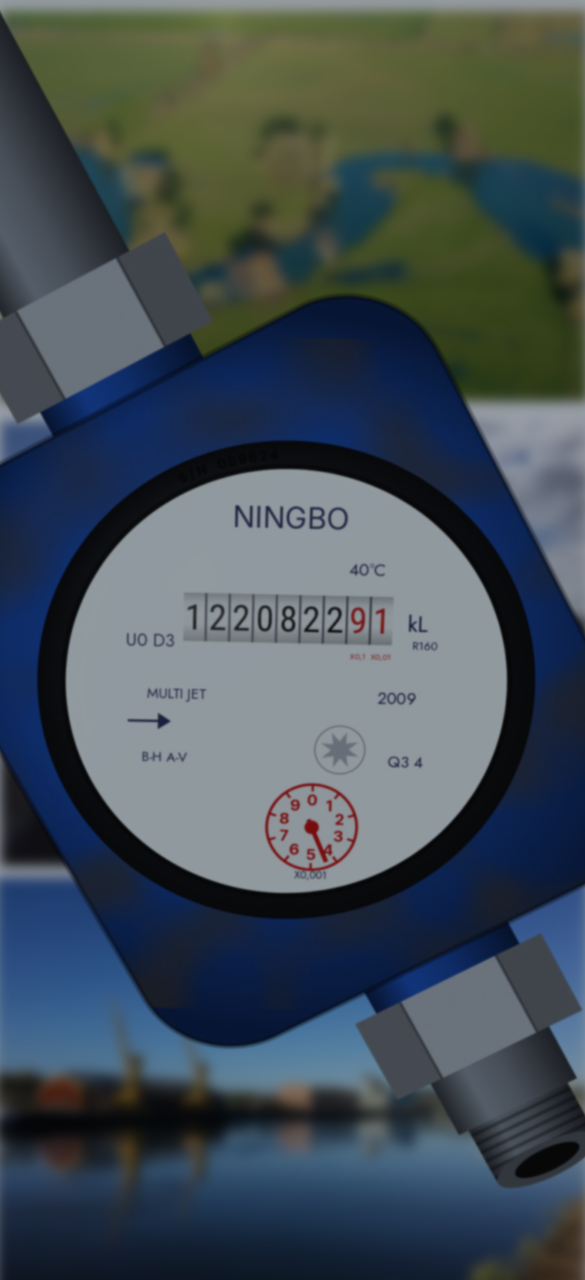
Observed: 1220822.914 kL
